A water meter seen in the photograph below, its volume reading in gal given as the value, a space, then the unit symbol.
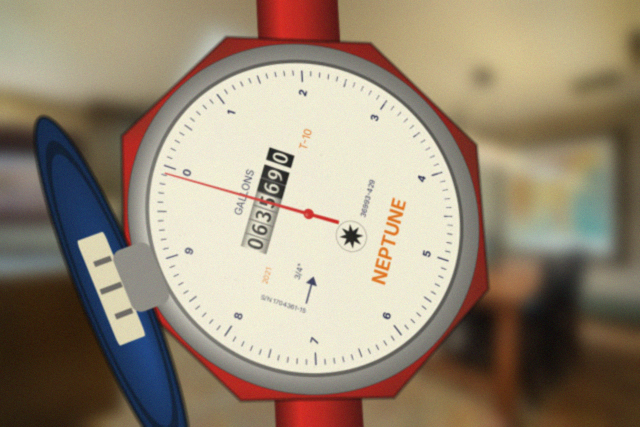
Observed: 635689.9 gal
